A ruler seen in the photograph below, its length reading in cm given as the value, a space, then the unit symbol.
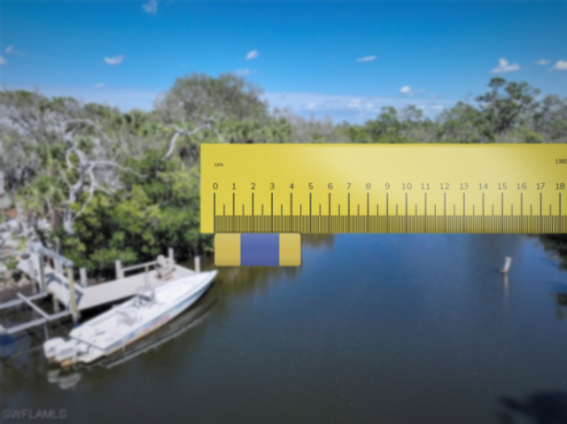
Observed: 4.5 cm
